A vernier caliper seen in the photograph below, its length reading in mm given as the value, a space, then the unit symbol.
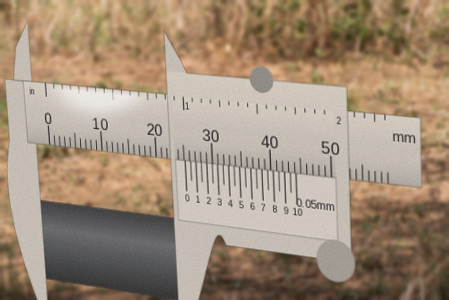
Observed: 25.2 mm
